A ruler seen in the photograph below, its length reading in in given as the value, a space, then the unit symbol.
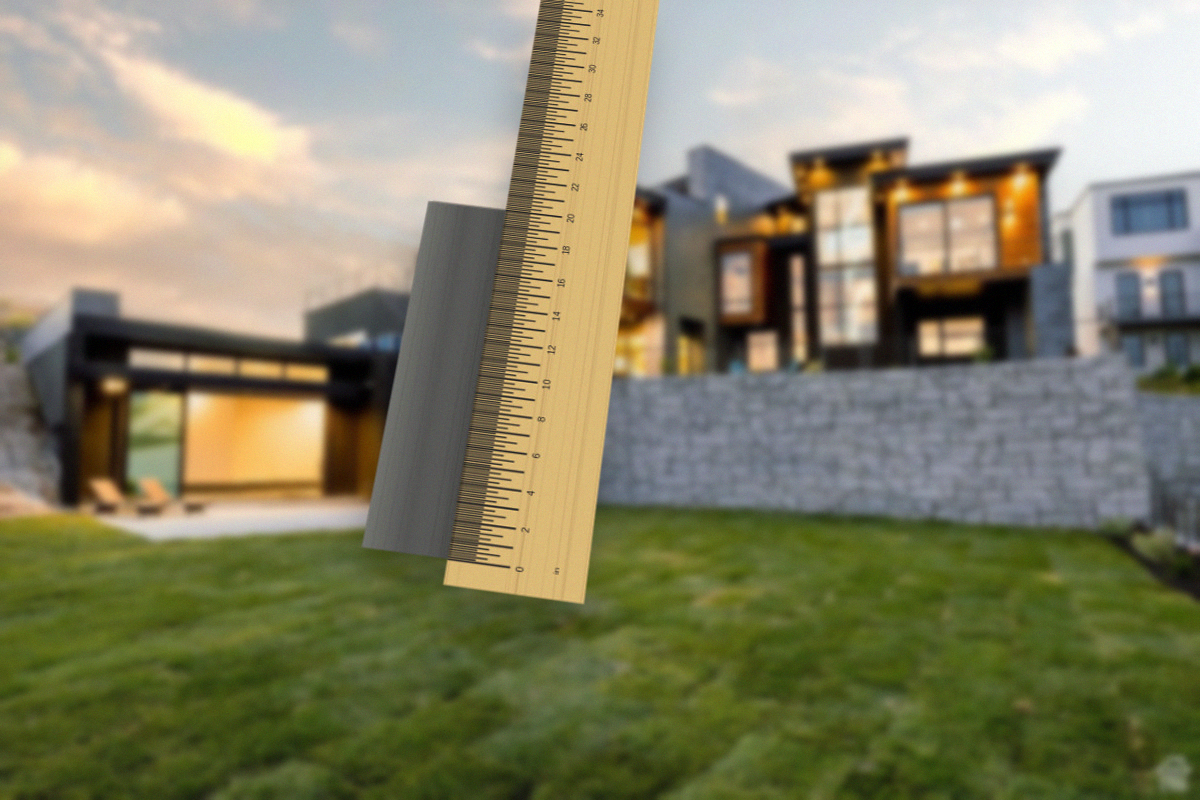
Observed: 20 in
